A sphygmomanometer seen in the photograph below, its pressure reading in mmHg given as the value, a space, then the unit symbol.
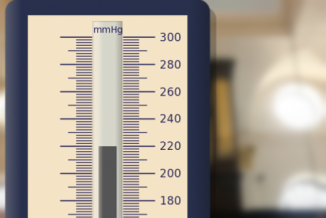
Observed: 220 mmHg
